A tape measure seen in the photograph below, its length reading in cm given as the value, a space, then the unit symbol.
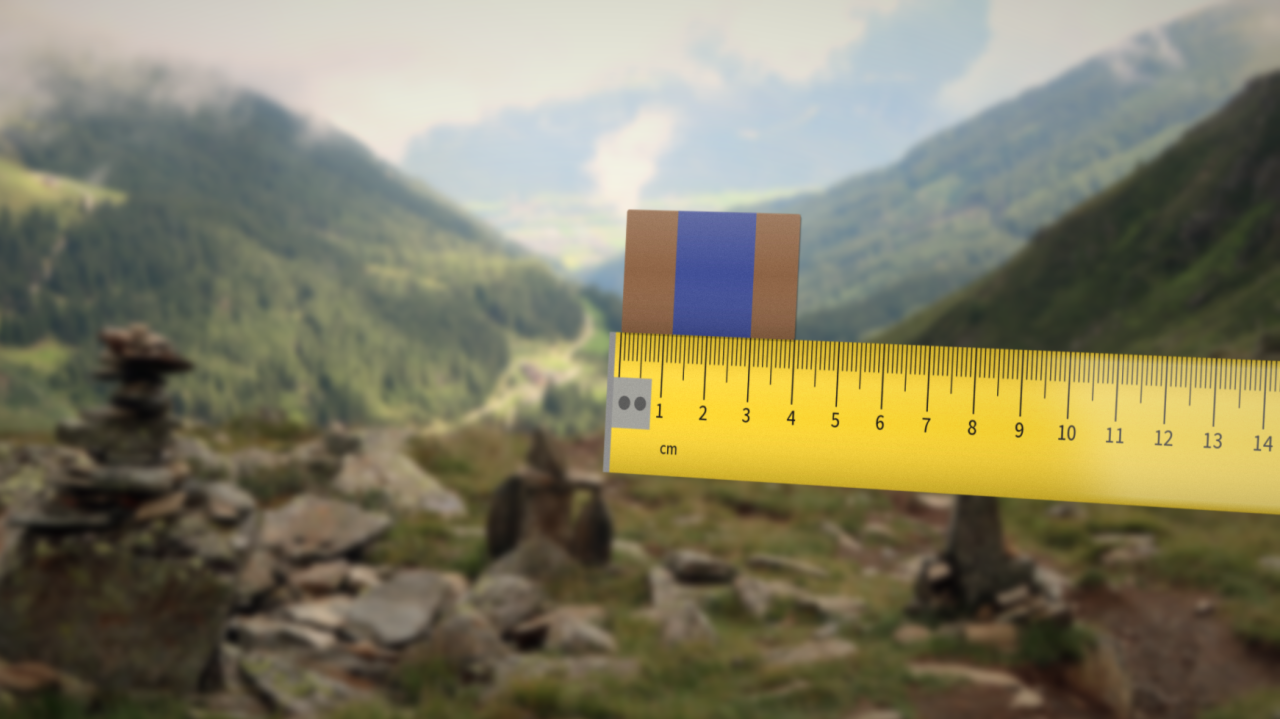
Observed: 4 cm
